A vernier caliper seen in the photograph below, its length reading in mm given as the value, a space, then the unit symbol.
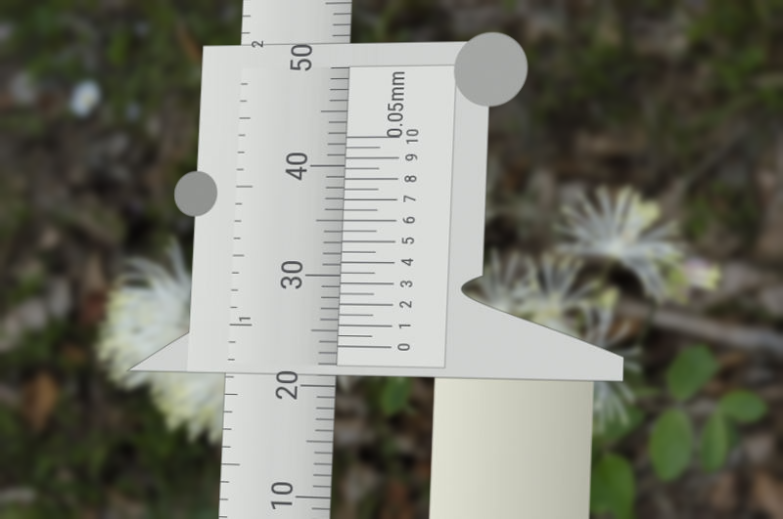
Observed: 23.6 mm
